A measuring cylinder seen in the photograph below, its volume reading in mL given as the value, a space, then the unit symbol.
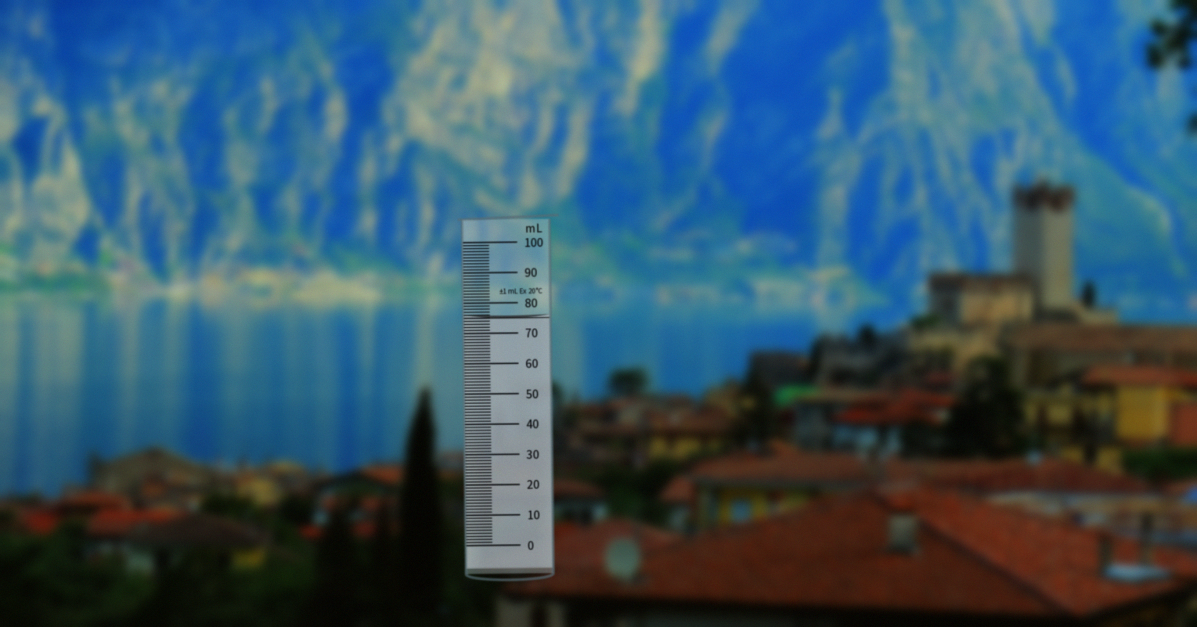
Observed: 75 mL
